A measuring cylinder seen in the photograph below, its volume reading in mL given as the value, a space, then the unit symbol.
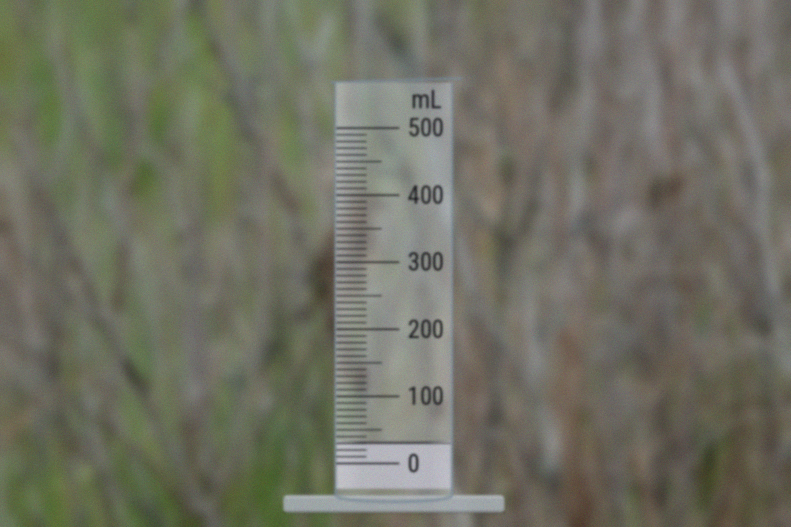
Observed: 30 mL
